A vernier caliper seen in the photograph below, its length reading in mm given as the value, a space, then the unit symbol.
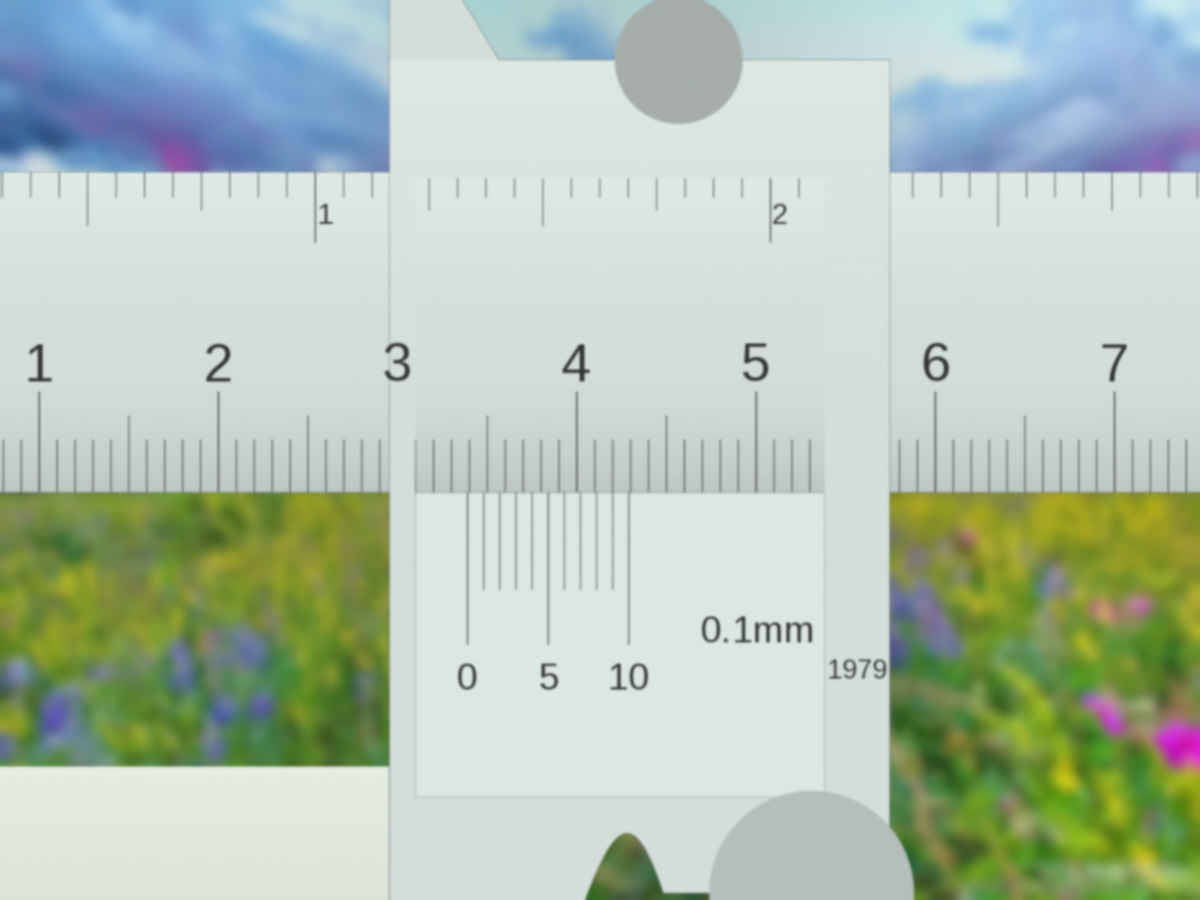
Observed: 33.9 mm
